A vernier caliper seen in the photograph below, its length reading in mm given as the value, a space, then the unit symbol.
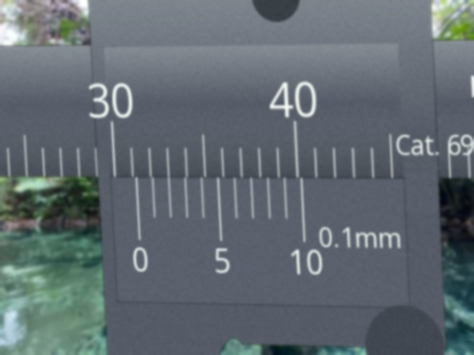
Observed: 31.2 mm
